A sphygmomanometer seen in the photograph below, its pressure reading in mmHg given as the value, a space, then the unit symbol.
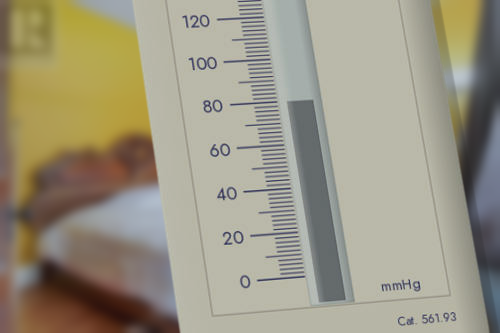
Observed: 80 mmHg
